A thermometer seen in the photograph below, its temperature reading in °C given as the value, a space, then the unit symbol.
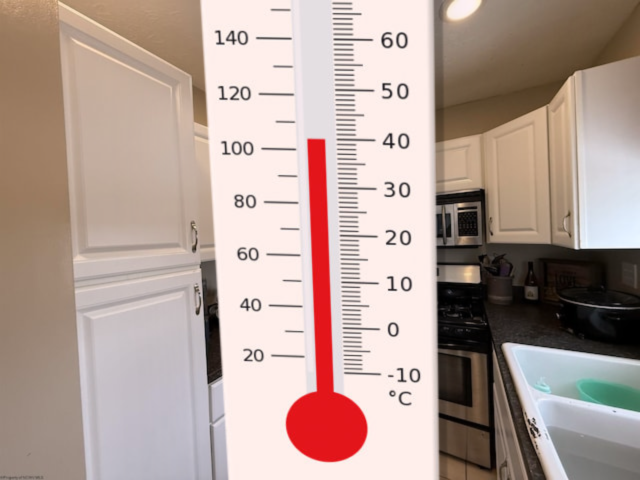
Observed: 40 °C
